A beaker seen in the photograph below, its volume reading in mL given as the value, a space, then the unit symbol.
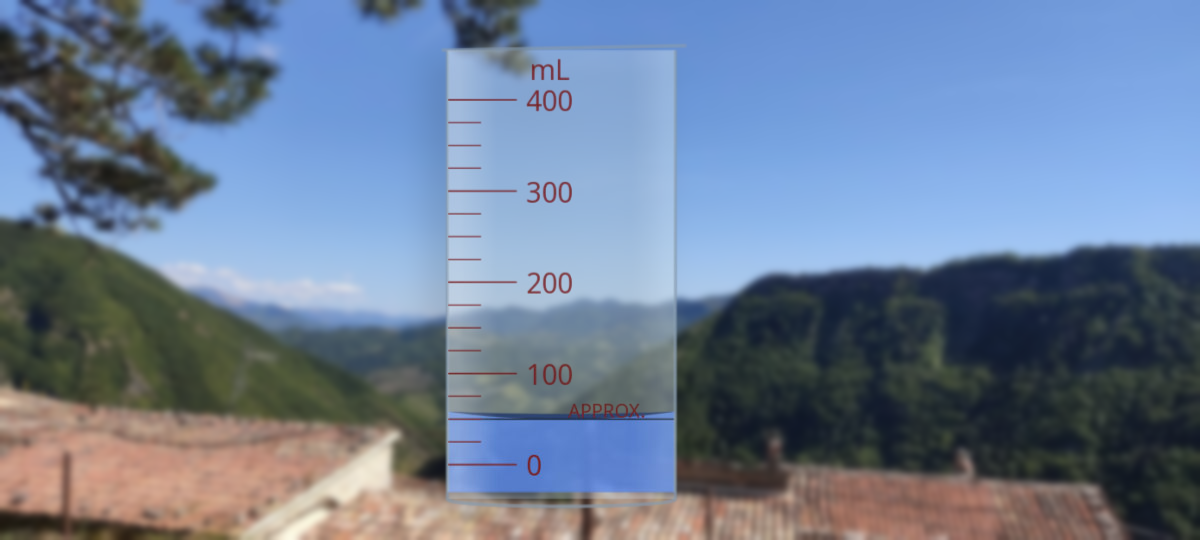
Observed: 50 mL
